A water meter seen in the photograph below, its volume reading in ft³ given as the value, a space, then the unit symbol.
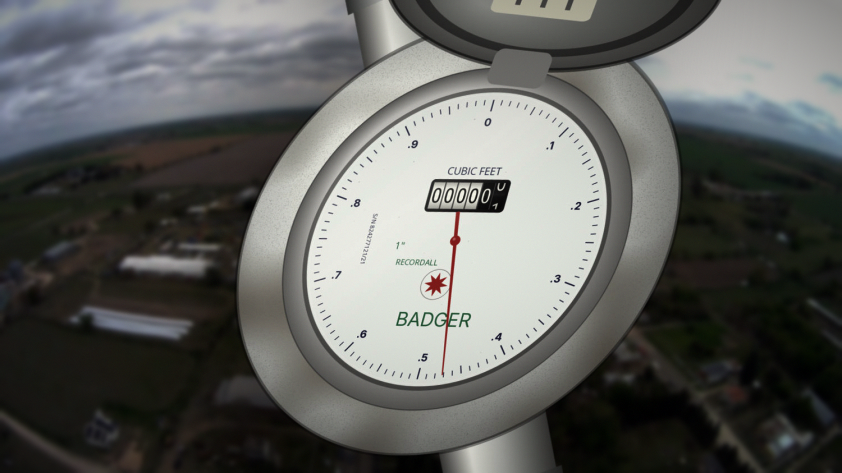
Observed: 0.47 ft³
